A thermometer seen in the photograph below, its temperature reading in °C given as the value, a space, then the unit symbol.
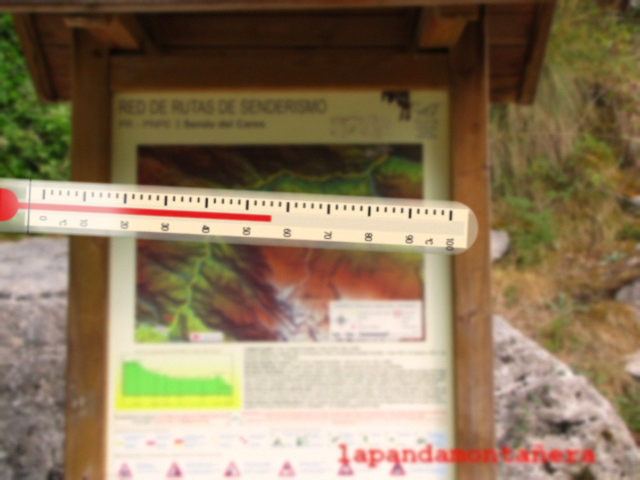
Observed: 56 °C
